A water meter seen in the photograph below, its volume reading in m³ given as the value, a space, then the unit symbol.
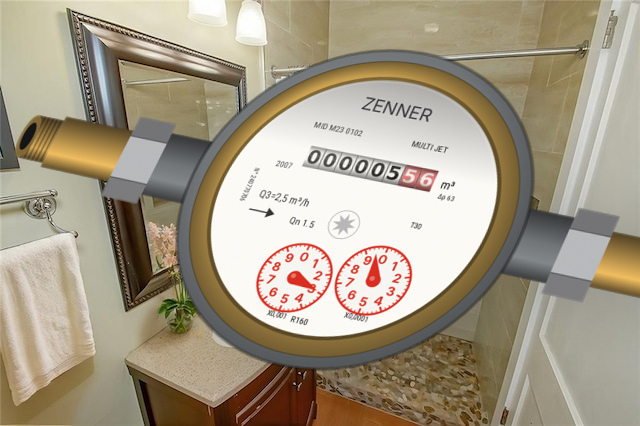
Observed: 5.5629 m³
